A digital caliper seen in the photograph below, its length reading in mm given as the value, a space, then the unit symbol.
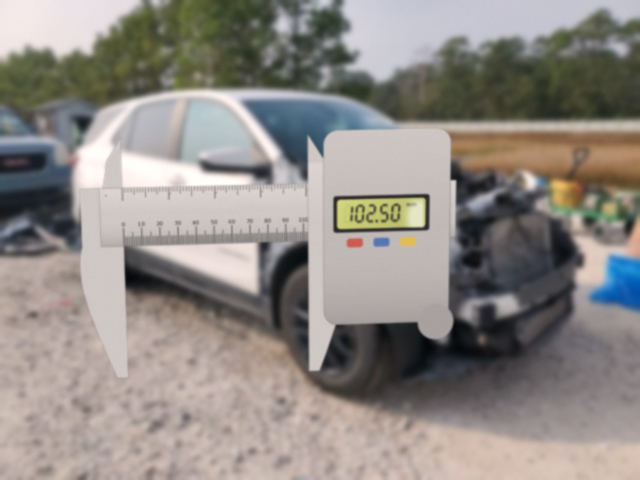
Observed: 102.50 mm
